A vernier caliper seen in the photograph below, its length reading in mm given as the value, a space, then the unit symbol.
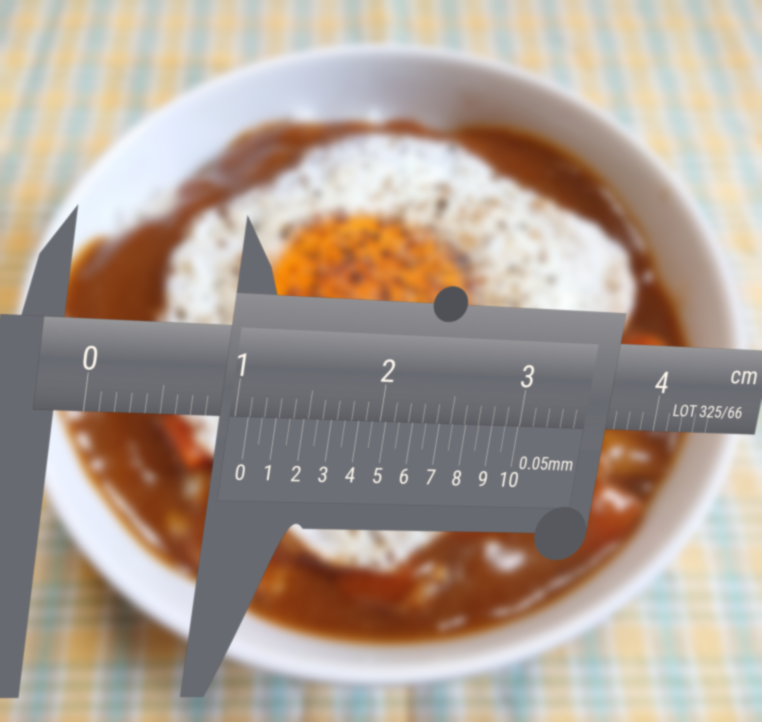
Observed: 10.9 mm
